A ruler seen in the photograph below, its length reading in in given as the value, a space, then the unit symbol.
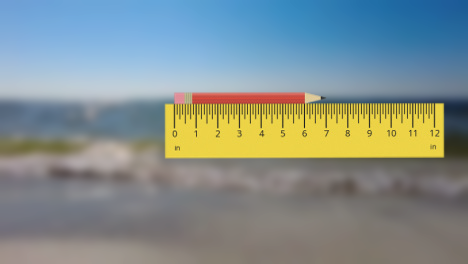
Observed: 7 in
